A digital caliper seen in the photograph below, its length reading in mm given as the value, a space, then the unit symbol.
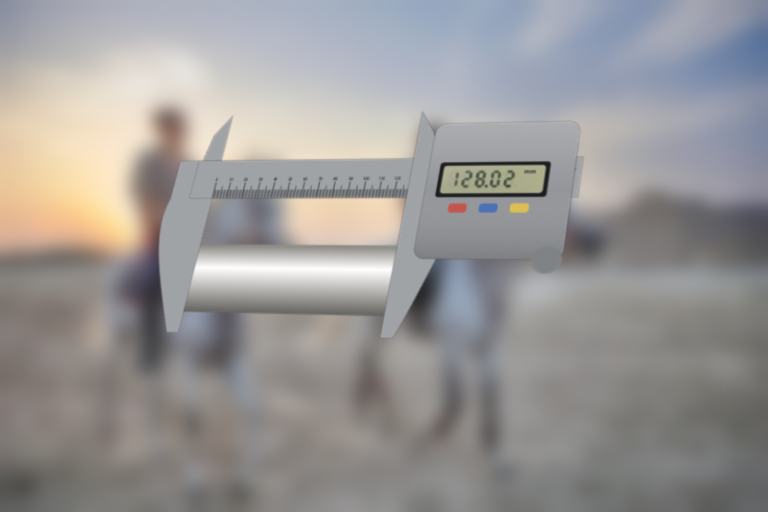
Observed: 128.02 mm
